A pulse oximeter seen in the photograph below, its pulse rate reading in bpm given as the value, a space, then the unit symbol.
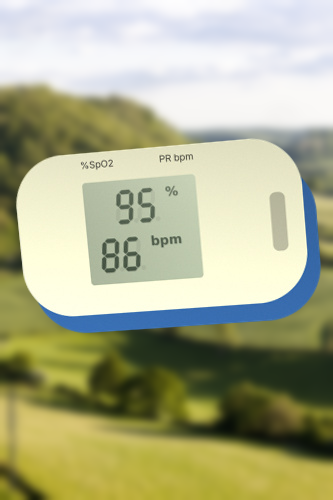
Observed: 86 bpm
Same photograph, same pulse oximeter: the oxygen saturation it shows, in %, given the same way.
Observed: 95 %
